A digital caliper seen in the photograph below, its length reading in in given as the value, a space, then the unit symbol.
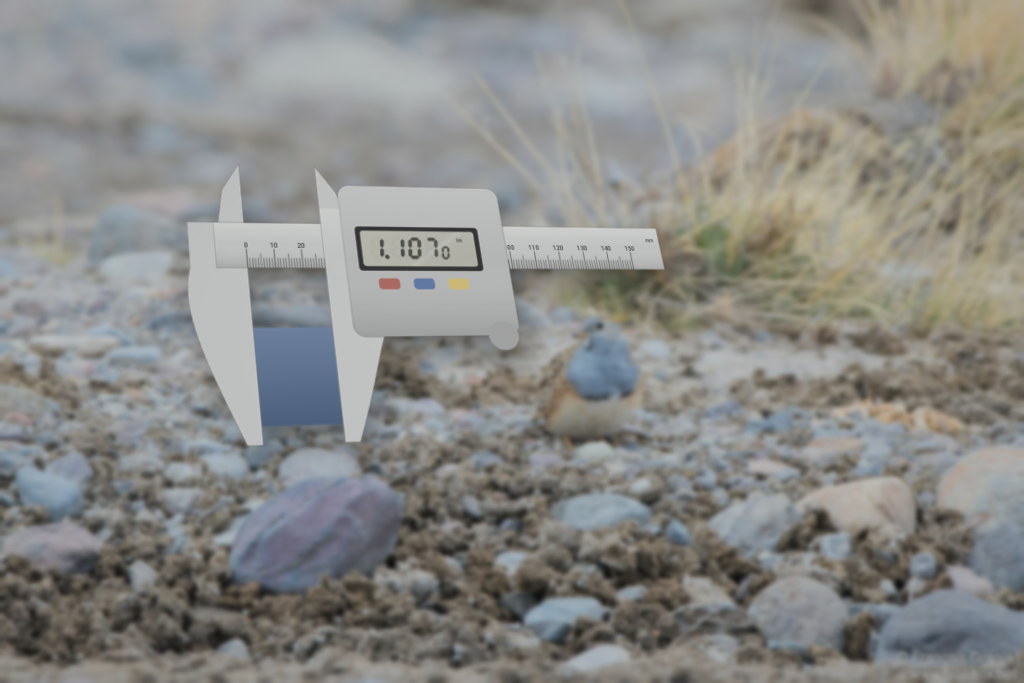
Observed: 1.1070 in
